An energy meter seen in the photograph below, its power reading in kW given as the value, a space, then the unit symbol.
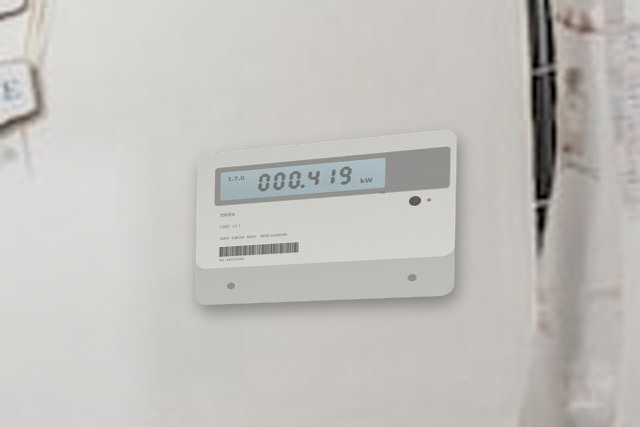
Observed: 0.419 kW
